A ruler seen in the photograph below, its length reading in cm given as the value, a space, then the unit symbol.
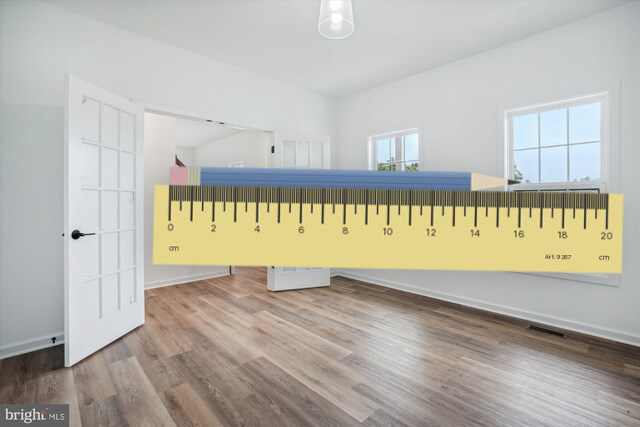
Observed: 16 cm
